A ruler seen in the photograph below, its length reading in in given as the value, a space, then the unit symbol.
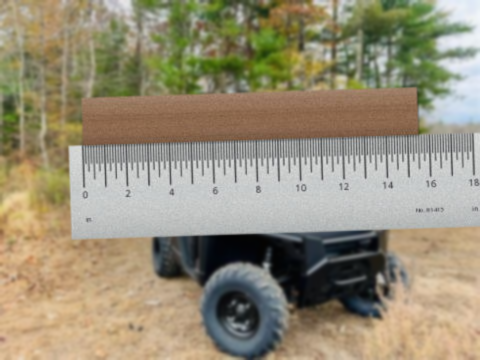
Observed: 15.5 in
